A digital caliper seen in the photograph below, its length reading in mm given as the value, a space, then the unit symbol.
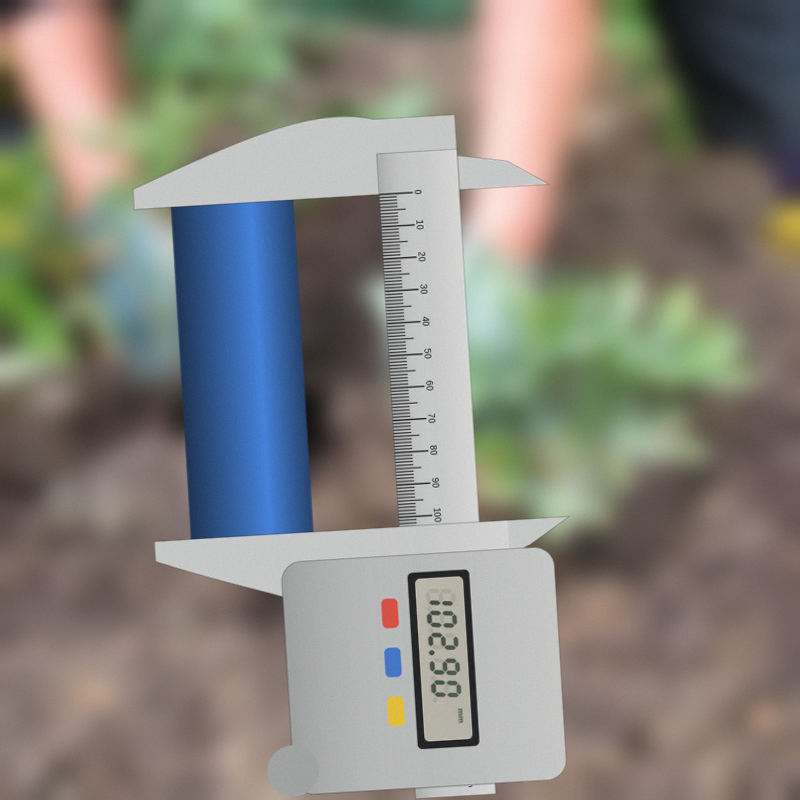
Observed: 102.90 mm
